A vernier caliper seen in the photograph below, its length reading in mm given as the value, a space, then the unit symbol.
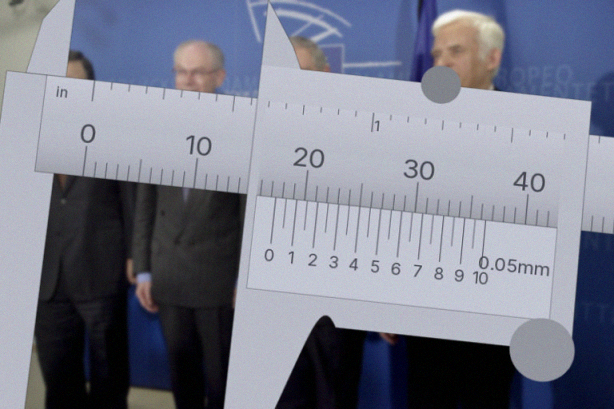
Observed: 17.4 mm
